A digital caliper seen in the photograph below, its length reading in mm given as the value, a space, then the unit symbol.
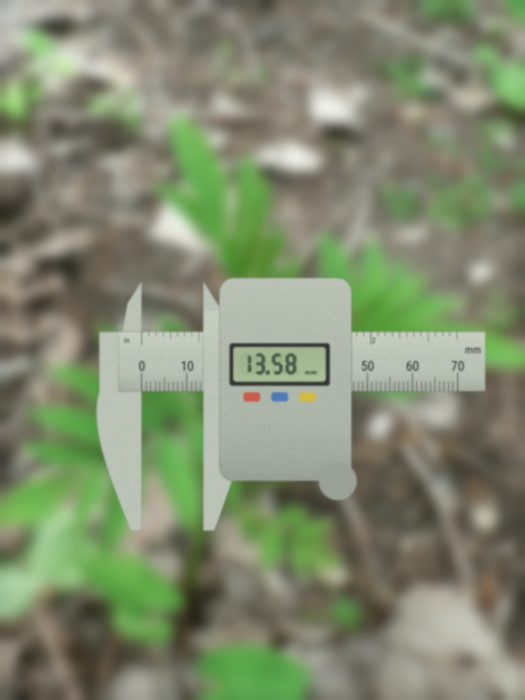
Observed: 13.58 mm
